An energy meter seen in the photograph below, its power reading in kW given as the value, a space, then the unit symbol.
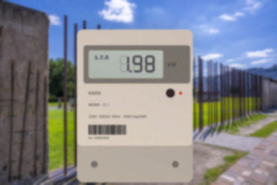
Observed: 1.98 kW
